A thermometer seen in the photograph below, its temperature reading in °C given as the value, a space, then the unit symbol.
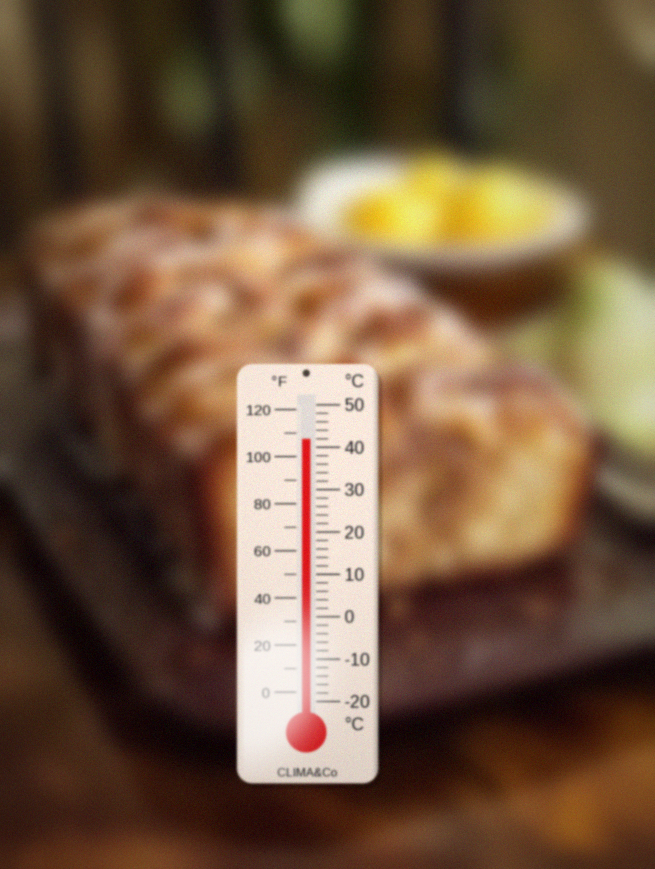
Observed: 42 °C
